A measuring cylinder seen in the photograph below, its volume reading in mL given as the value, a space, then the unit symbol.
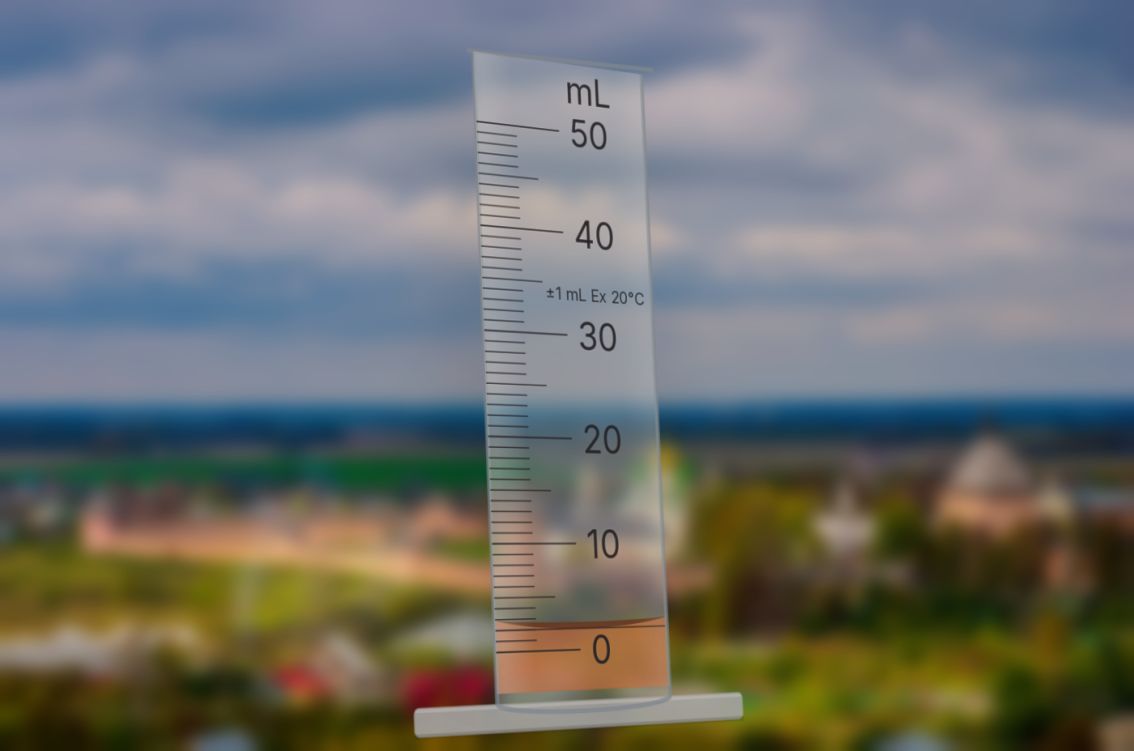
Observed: 2 mL
